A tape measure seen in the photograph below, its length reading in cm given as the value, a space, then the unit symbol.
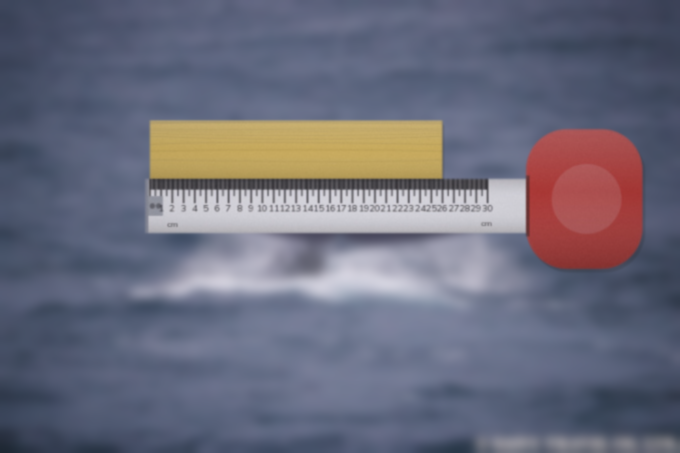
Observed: 26 cm
